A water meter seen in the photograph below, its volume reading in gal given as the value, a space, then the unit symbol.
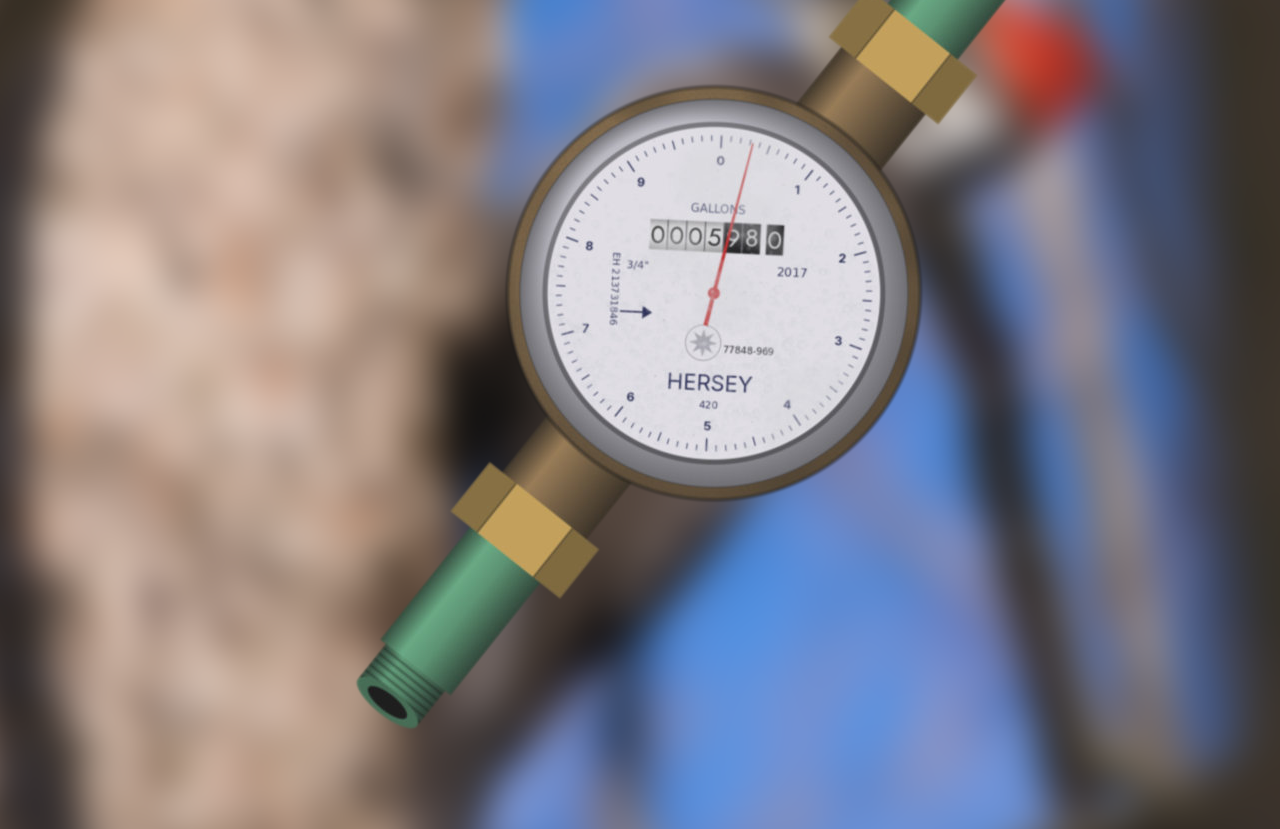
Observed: 5980.3 gal
